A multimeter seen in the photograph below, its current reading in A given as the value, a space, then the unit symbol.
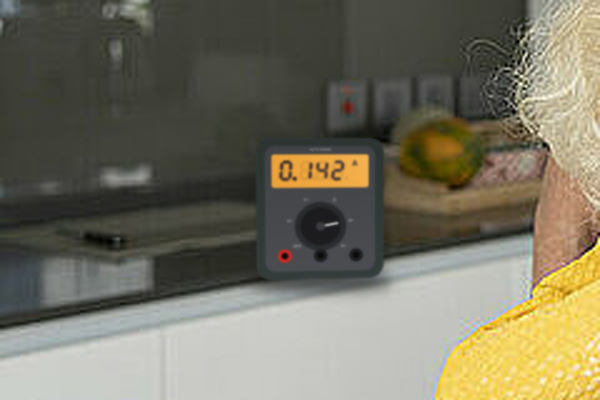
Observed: 0.142 A
